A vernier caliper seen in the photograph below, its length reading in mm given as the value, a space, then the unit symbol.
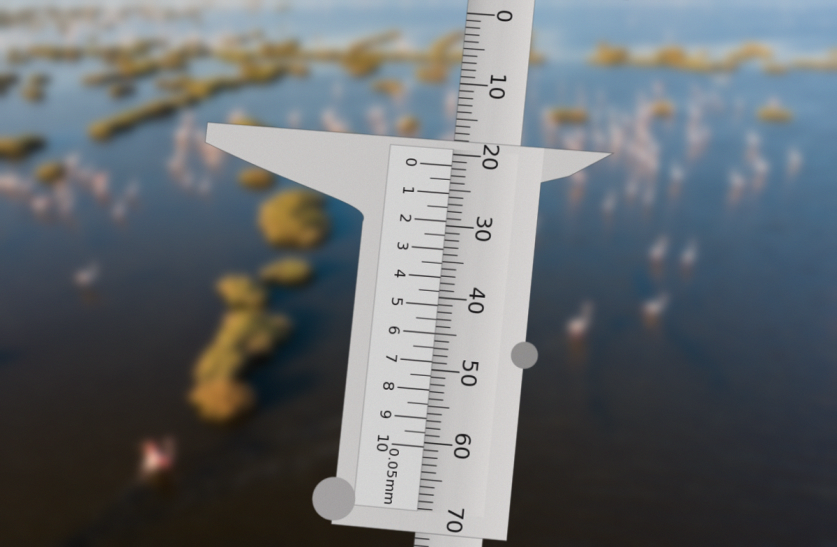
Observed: 21.6 mm
